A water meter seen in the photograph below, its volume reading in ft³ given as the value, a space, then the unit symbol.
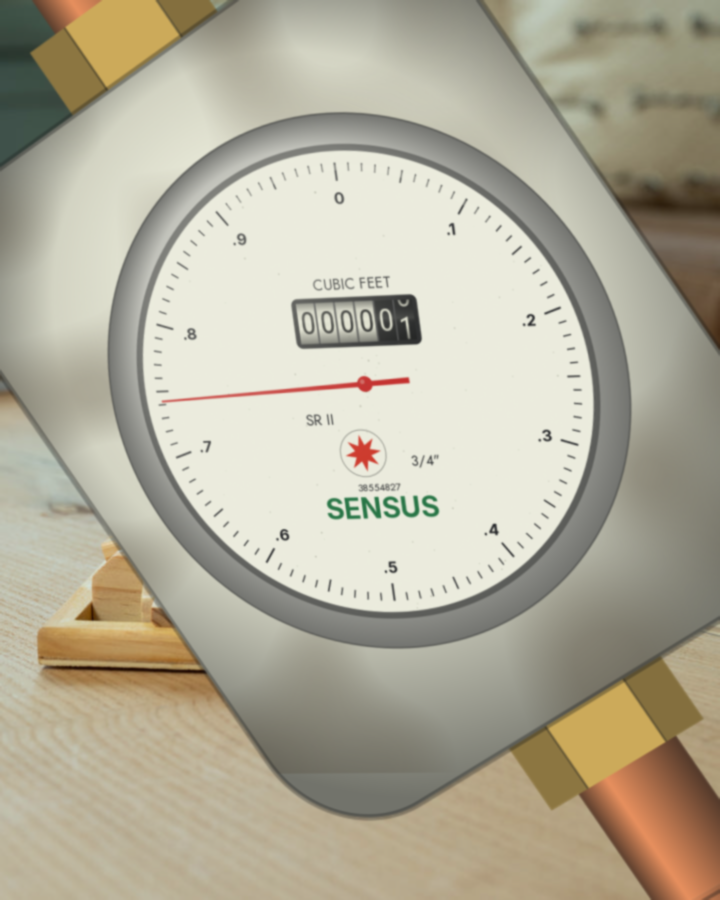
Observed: 0.74 ft³
